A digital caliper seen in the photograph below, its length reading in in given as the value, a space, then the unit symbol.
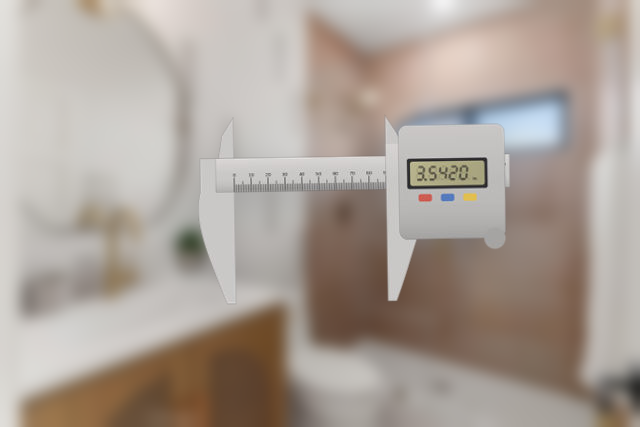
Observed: 3.5420 in
